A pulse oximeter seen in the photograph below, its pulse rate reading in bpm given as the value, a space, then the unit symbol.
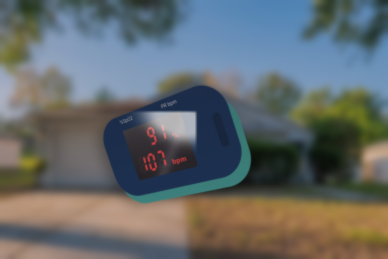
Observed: 107 bpm
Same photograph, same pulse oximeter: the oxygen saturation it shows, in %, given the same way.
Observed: 91 %
